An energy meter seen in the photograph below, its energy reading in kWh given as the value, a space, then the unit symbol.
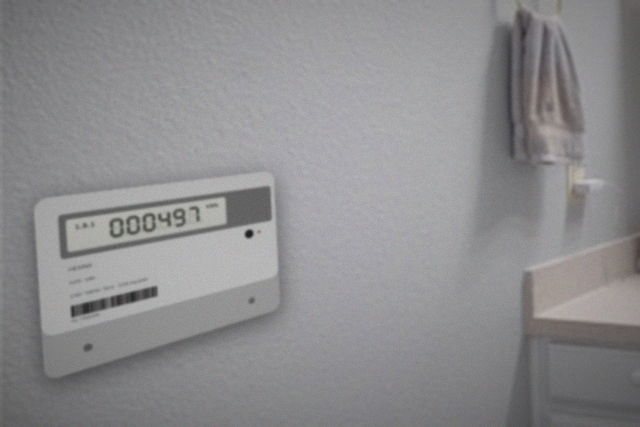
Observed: 497 kWh
